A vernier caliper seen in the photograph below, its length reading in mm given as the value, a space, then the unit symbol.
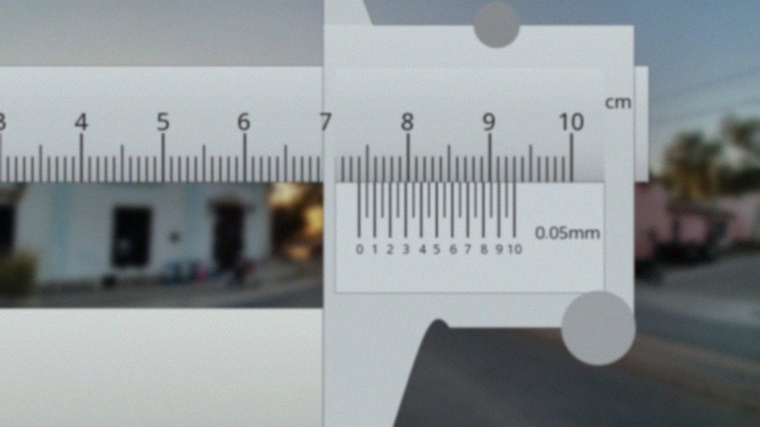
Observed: 74.0 mm
